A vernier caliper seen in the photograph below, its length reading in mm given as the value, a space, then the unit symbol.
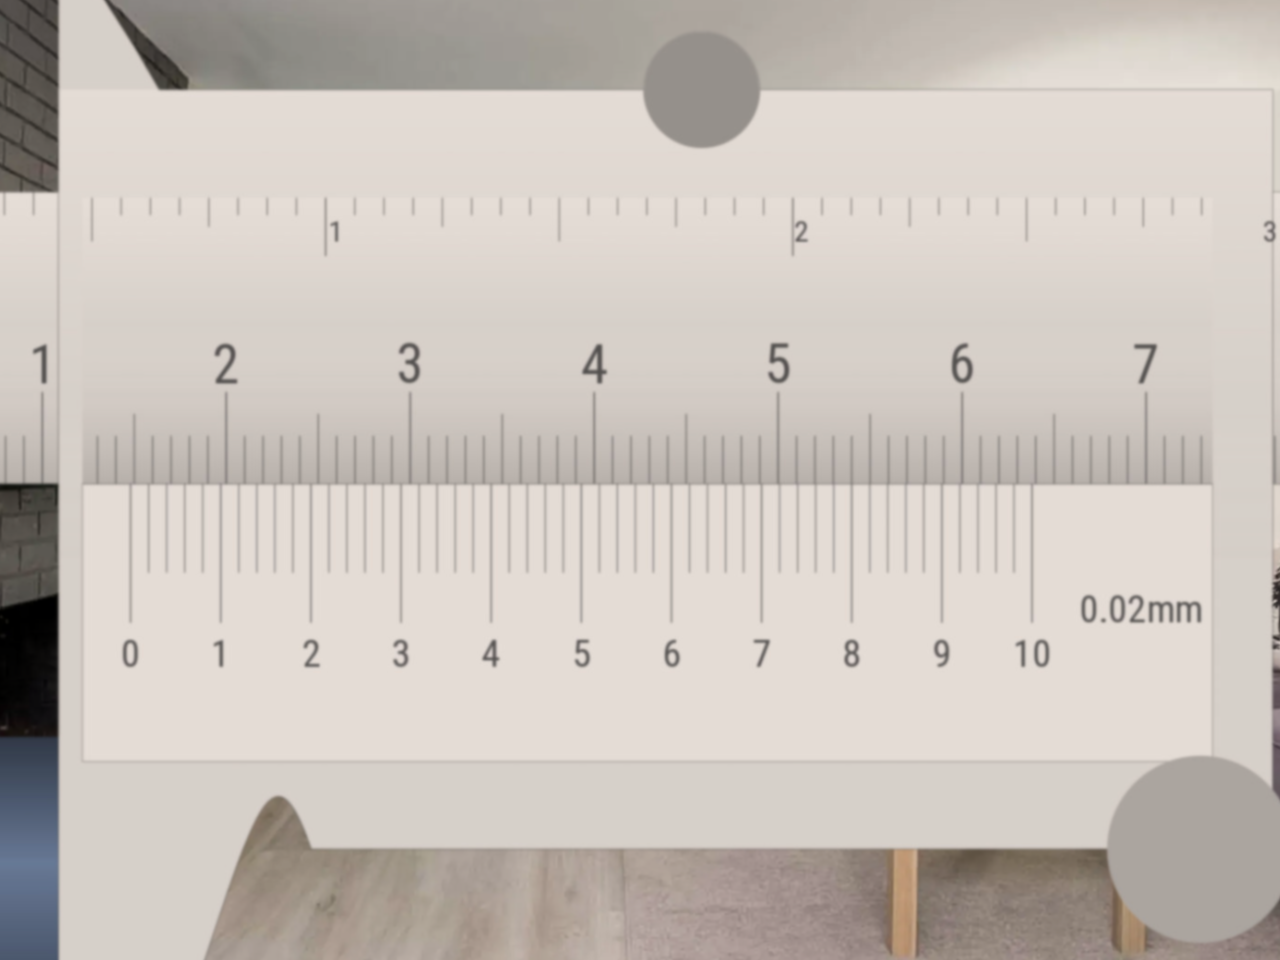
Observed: 14.8 mm
